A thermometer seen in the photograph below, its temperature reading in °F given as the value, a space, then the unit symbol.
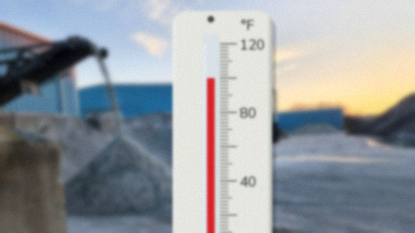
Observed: 100 °F
